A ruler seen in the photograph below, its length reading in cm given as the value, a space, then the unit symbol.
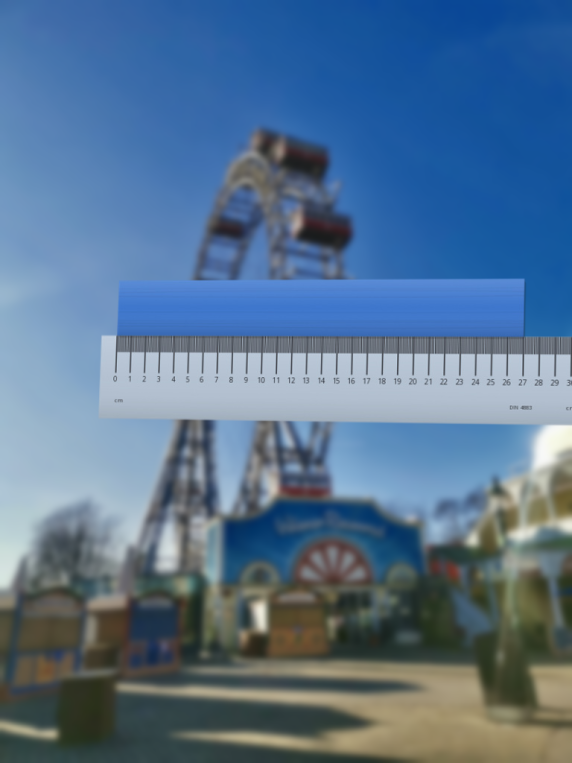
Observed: 27 cm
